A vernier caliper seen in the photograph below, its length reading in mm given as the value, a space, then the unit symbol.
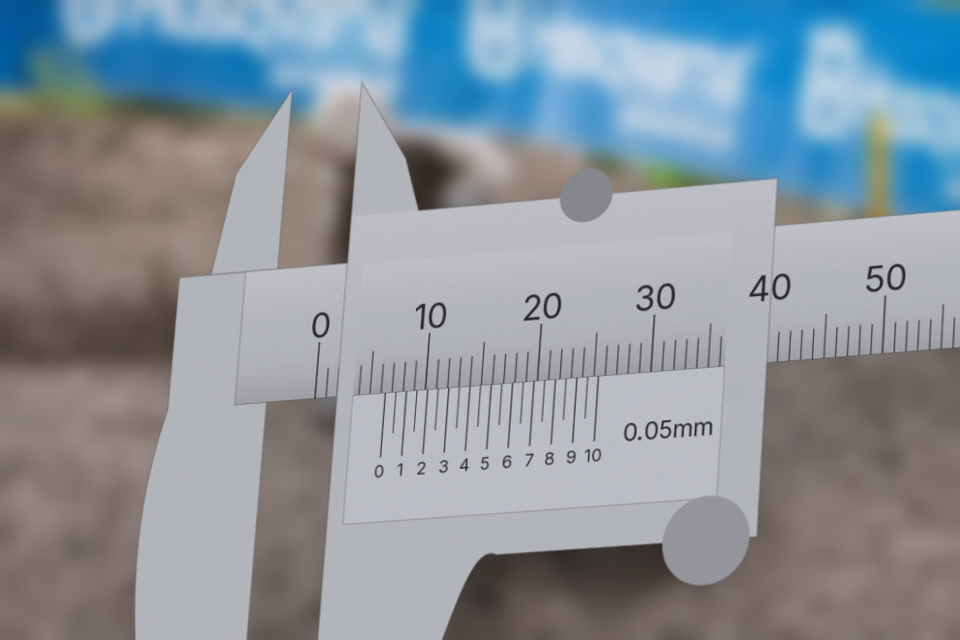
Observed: 6.4 mm
